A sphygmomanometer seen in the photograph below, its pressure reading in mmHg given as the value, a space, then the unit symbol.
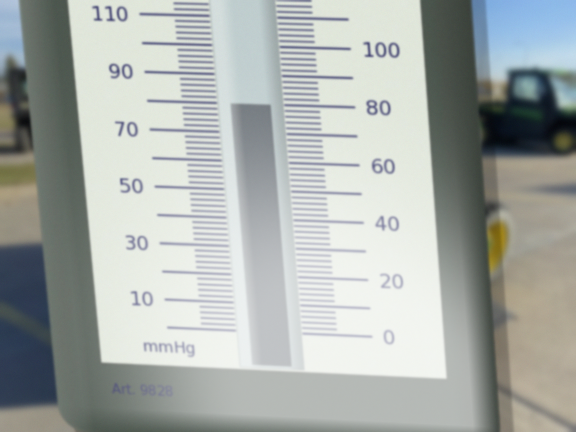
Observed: 80 mmHg
